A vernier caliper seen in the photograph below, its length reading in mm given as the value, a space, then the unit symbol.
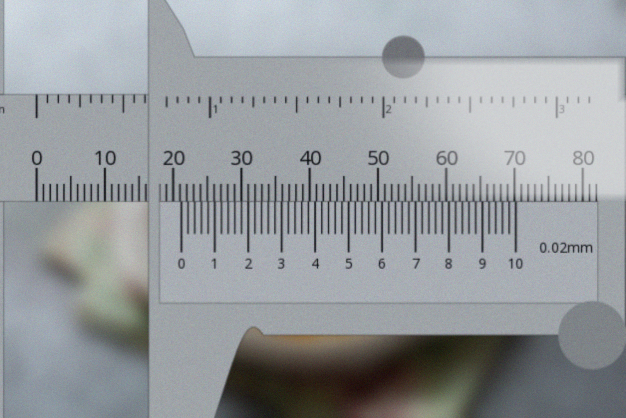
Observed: 21.2 mm
